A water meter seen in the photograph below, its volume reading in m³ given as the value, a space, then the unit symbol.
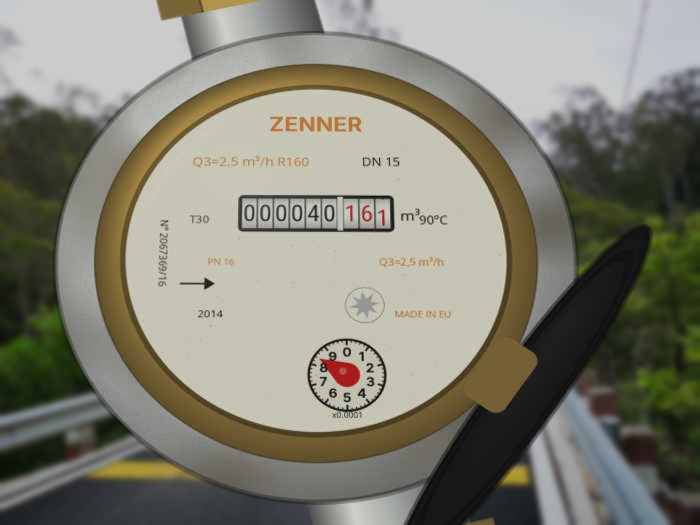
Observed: 40.1608 m³
